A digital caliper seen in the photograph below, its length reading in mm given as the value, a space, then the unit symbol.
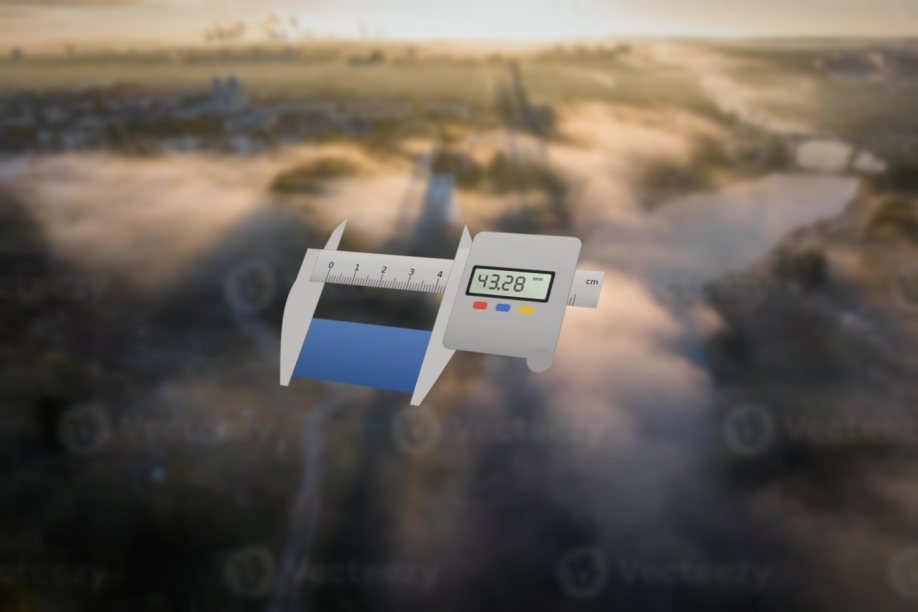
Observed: 43.28 mm
